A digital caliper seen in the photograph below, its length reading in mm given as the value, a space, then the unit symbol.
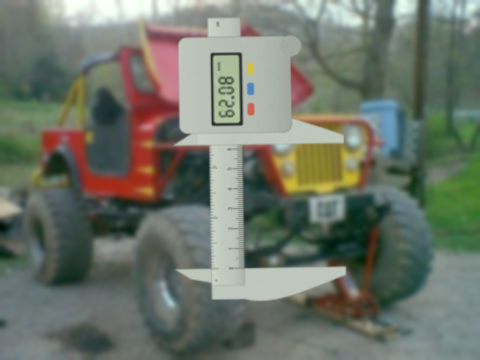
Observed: 62.08 mm
